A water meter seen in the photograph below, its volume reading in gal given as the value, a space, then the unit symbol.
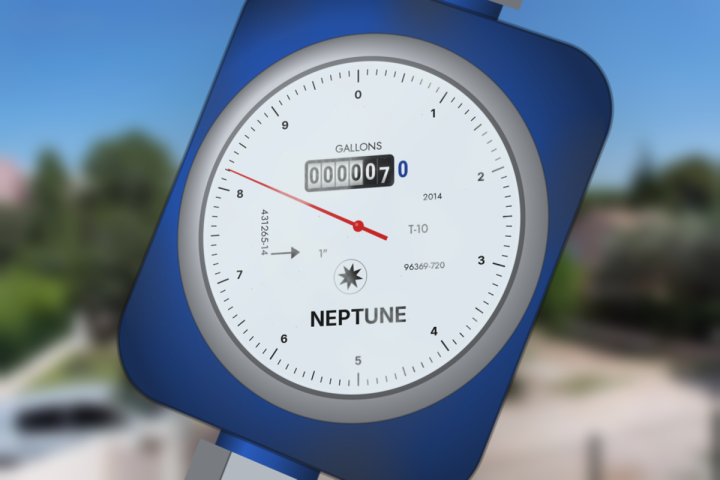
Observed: 68.2 gal
